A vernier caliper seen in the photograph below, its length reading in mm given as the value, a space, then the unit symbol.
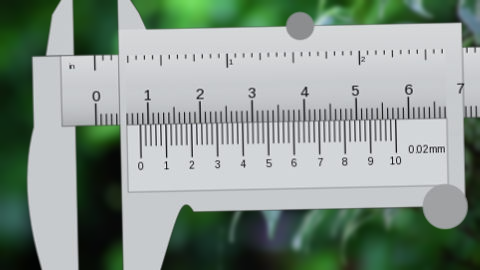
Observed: 8.5 mm
